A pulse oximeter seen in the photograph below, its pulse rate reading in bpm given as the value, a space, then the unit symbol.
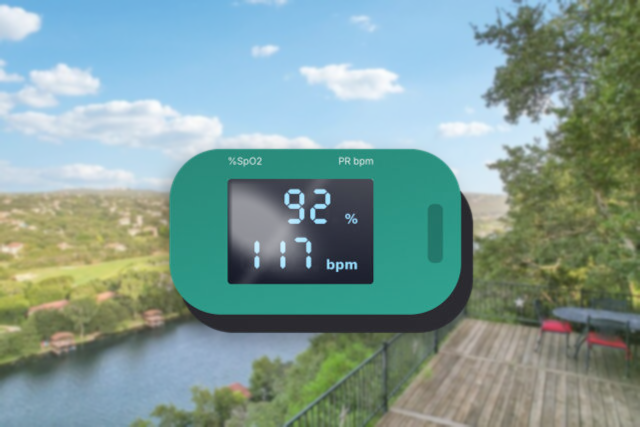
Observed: 117 bpm
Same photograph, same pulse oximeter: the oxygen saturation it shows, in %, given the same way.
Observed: 92 %
